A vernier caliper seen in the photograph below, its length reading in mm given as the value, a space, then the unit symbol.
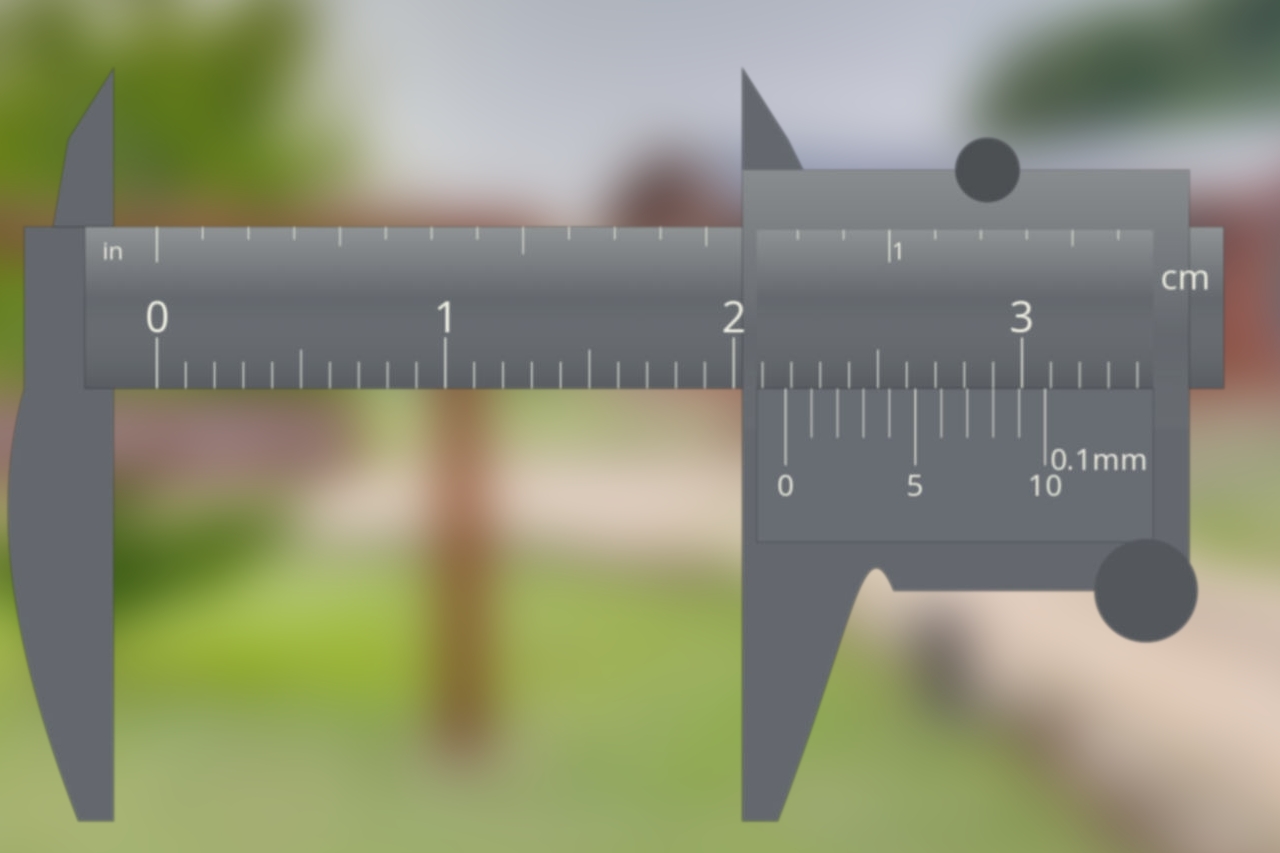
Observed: 21.8 mm
